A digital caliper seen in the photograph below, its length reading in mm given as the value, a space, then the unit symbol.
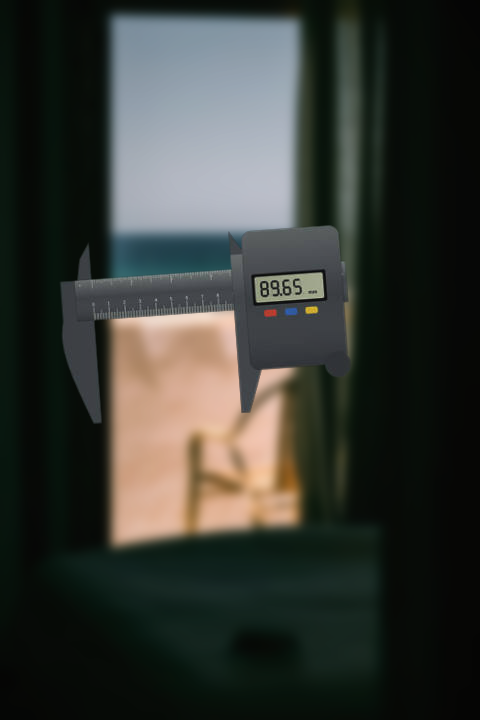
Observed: 89.65 mm
